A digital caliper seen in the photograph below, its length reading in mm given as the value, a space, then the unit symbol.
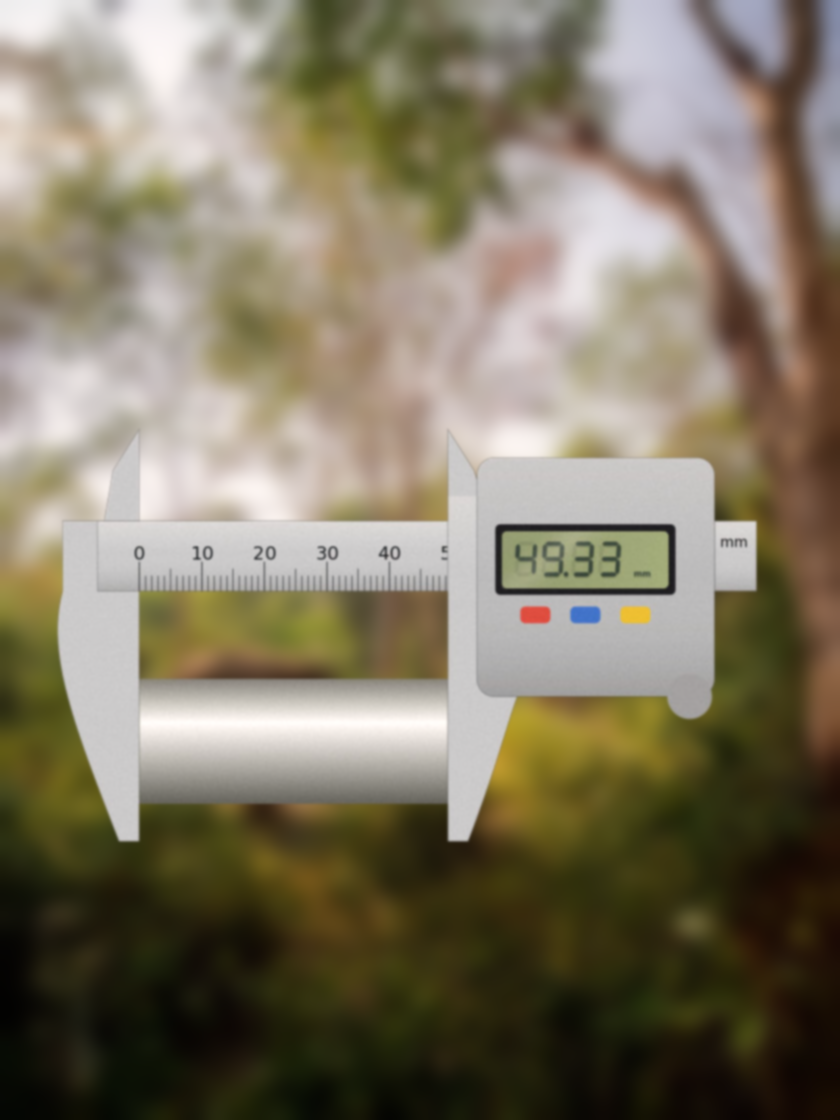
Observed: 49.33 mm
